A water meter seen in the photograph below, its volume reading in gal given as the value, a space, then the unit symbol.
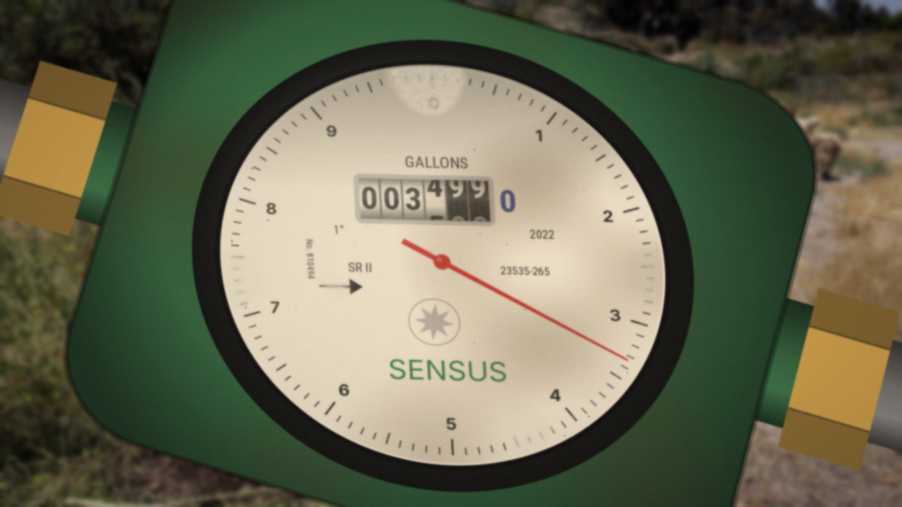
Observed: 34993.3 gal
